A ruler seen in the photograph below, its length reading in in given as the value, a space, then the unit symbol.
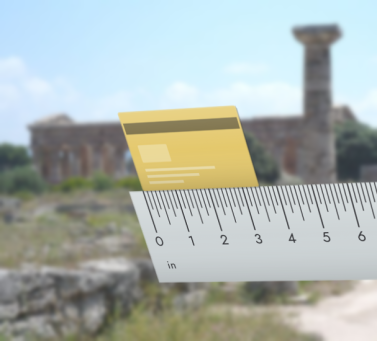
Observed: 3.5 in
